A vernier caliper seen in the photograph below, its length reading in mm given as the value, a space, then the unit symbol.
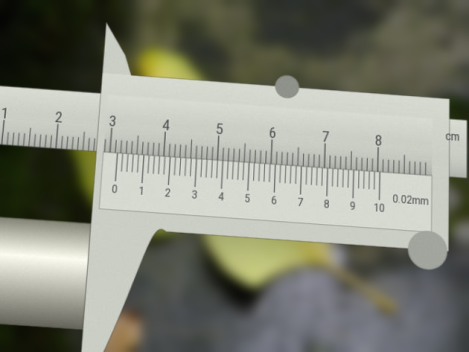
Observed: 31.4 mm
